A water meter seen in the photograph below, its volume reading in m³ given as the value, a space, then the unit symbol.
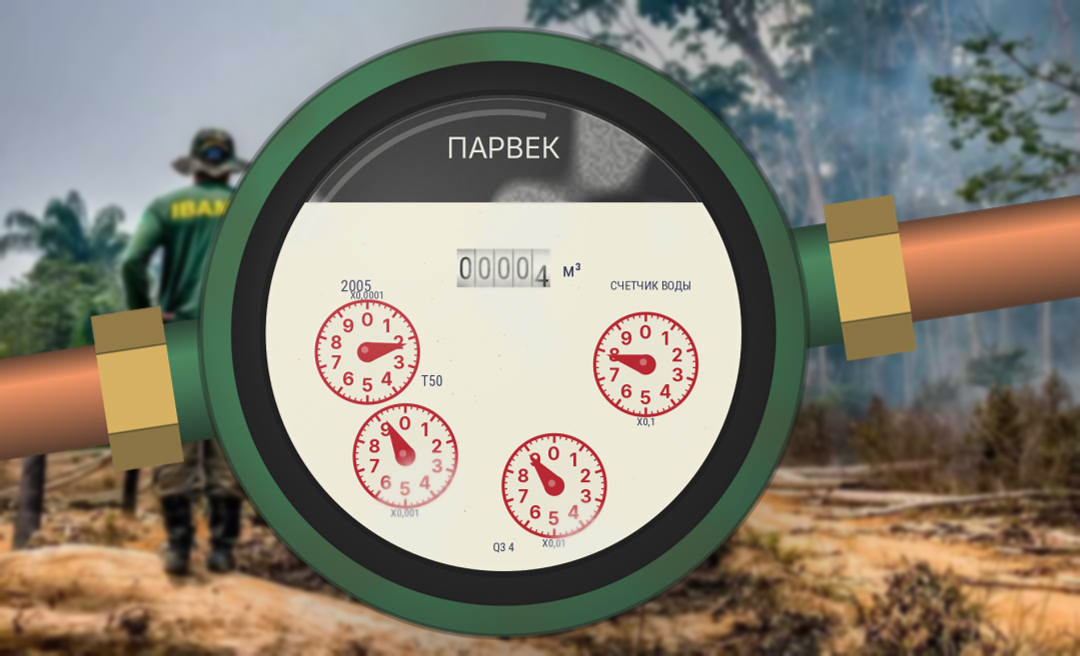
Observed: 3.7892 m³
